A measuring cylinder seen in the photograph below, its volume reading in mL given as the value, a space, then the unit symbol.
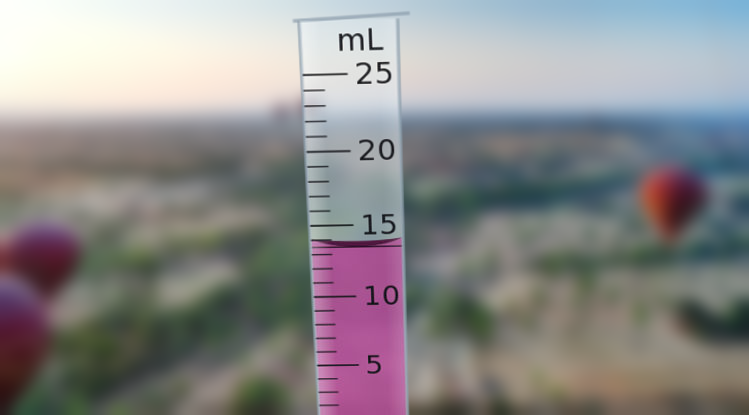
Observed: 13.5 mL
